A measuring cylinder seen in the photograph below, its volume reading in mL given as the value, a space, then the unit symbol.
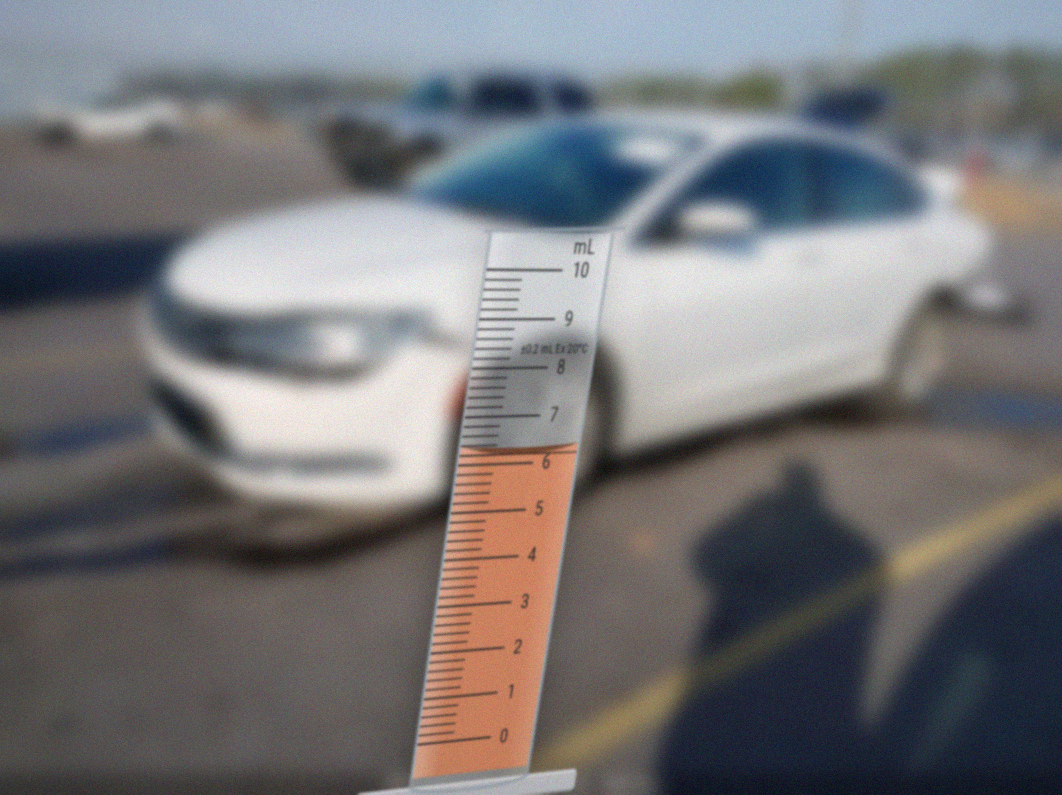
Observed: 6.2 mL
